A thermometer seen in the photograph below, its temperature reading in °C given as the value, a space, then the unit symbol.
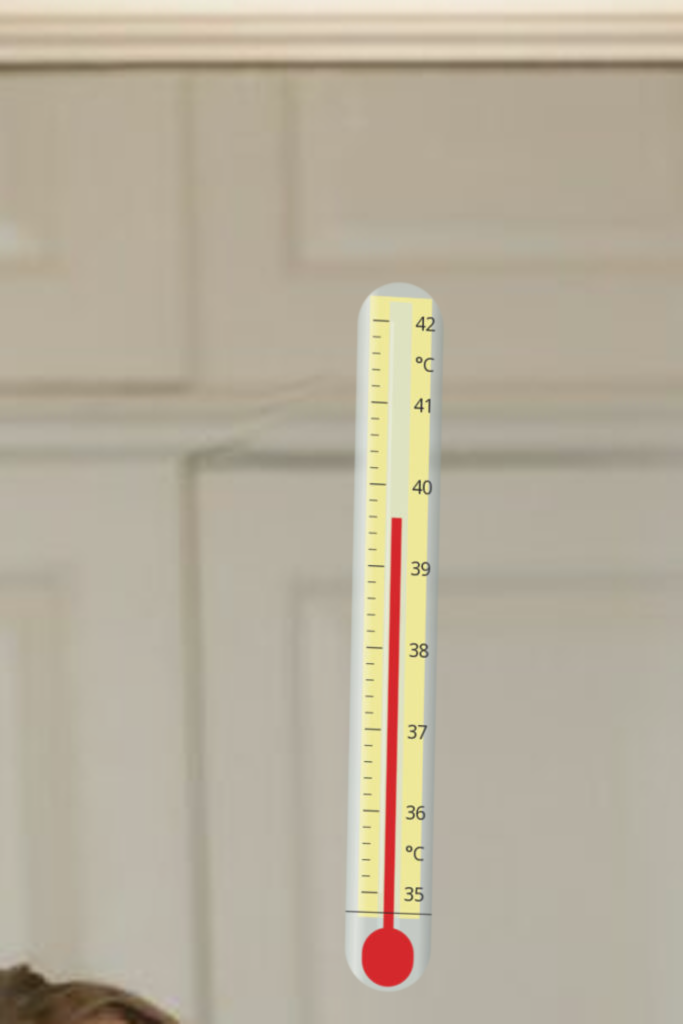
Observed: 39.6 °C
